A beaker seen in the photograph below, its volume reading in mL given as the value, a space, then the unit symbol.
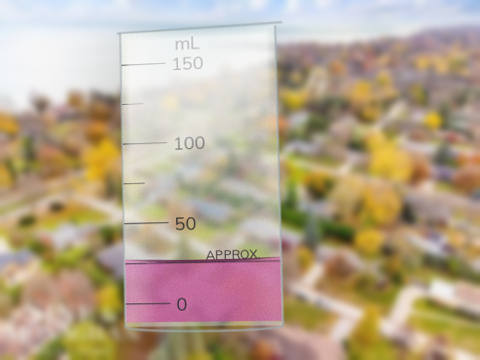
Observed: 25 mL
